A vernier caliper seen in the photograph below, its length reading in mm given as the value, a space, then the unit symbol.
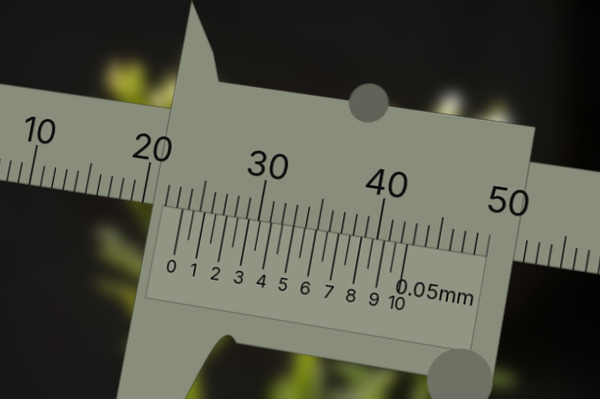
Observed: 23.5 mm
